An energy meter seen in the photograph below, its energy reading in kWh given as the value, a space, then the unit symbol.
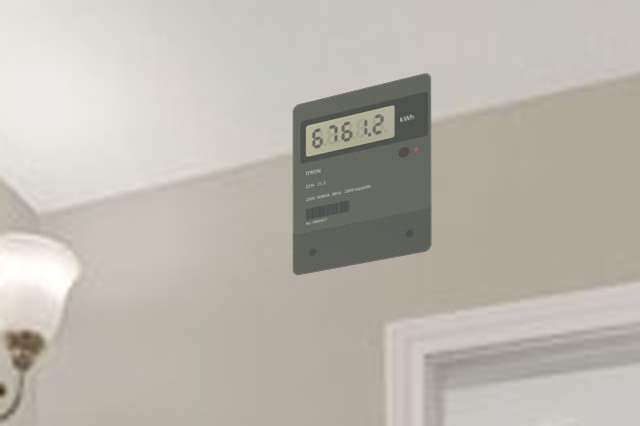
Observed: 6761.2 kWh
